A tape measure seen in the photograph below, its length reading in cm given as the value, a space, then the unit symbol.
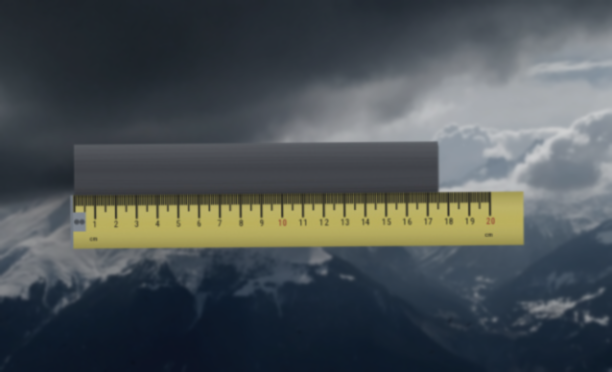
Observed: 17.5 cm
